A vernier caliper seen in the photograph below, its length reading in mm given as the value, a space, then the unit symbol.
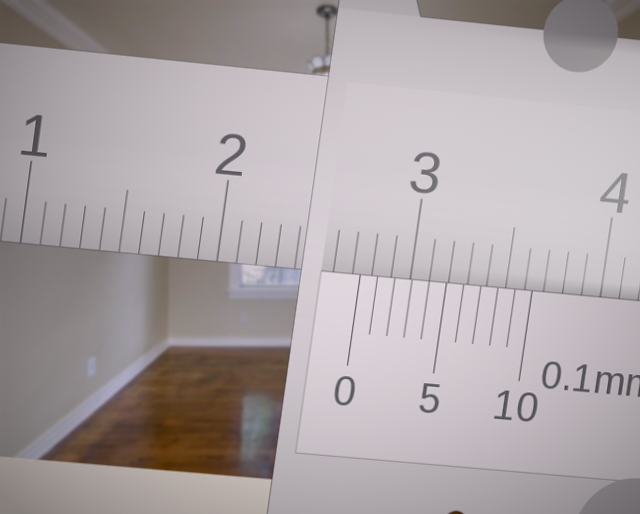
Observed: 27.4 mm
